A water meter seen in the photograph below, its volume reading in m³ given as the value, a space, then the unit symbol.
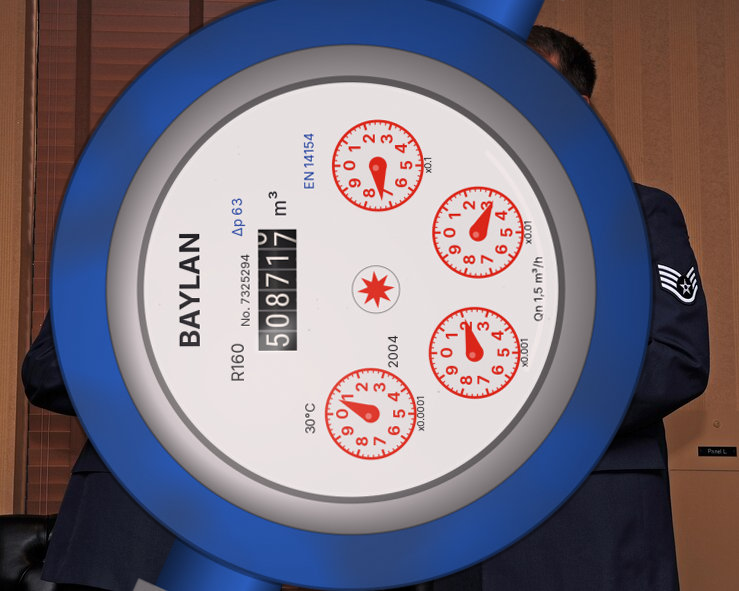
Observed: 508716.7320 m³
